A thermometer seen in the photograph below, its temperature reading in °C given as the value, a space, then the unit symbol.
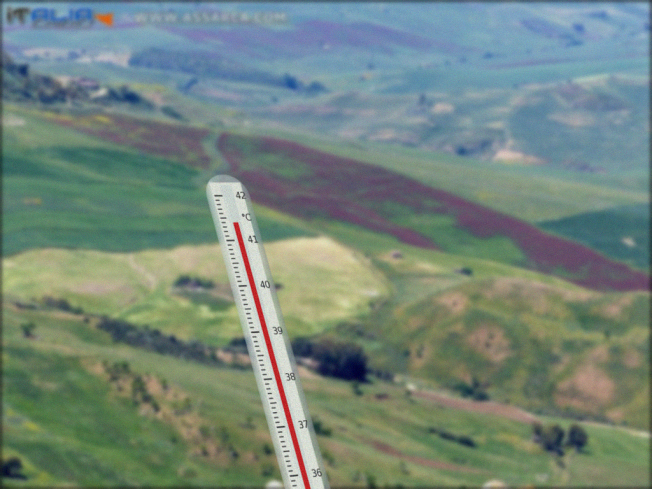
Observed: 41.4 °C
